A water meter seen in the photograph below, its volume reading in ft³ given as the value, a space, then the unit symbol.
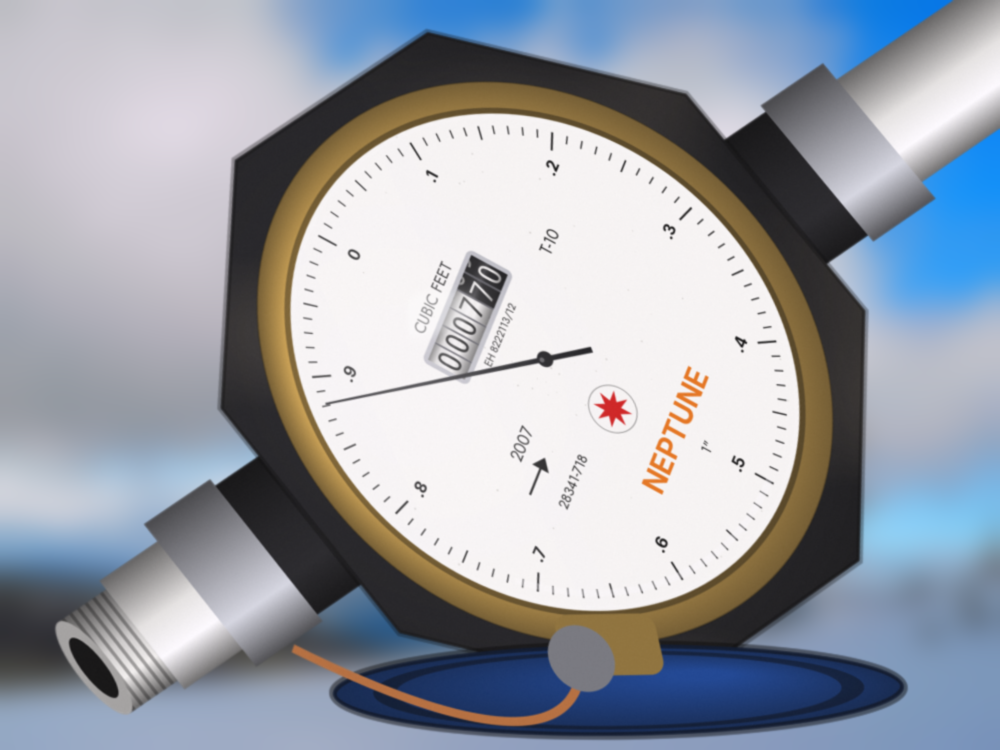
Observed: 769.88 ft³
